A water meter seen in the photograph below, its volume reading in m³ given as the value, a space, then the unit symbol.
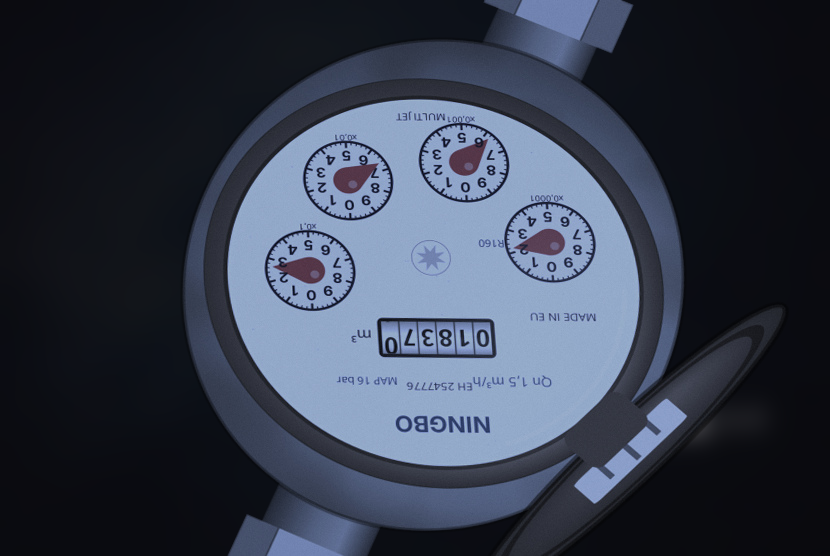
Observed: 18370.2662 m³
